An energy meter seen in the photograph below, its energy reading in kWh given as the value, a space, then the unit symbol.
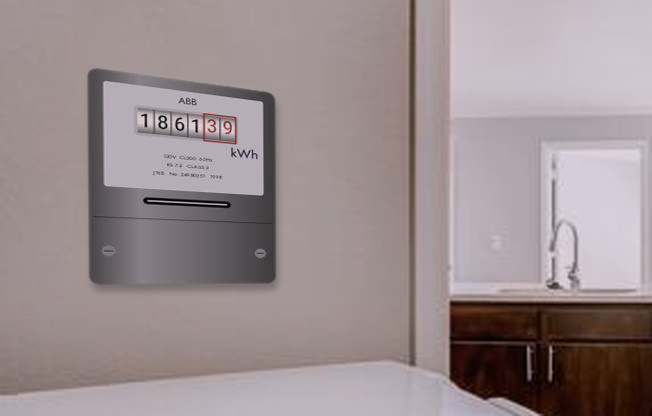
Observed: 1861.39 kWh
